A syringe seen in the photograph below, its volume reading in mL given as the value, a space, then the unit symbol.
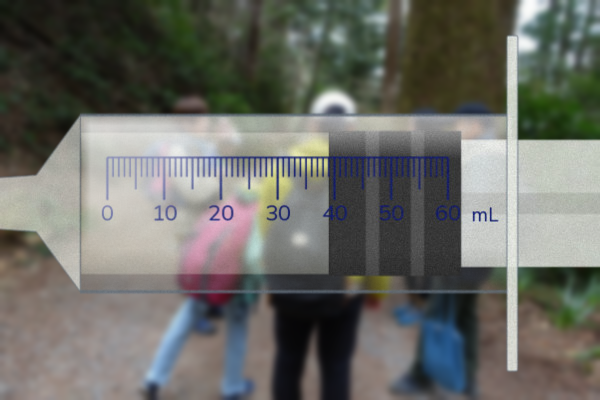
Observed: 39 mL
